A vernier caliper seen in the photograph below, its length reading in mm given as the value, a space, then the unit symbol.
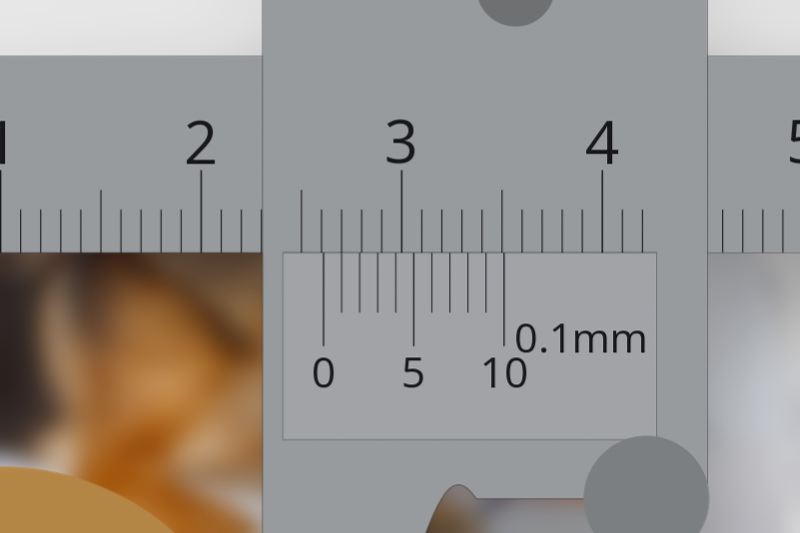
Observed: 26.1 mm
